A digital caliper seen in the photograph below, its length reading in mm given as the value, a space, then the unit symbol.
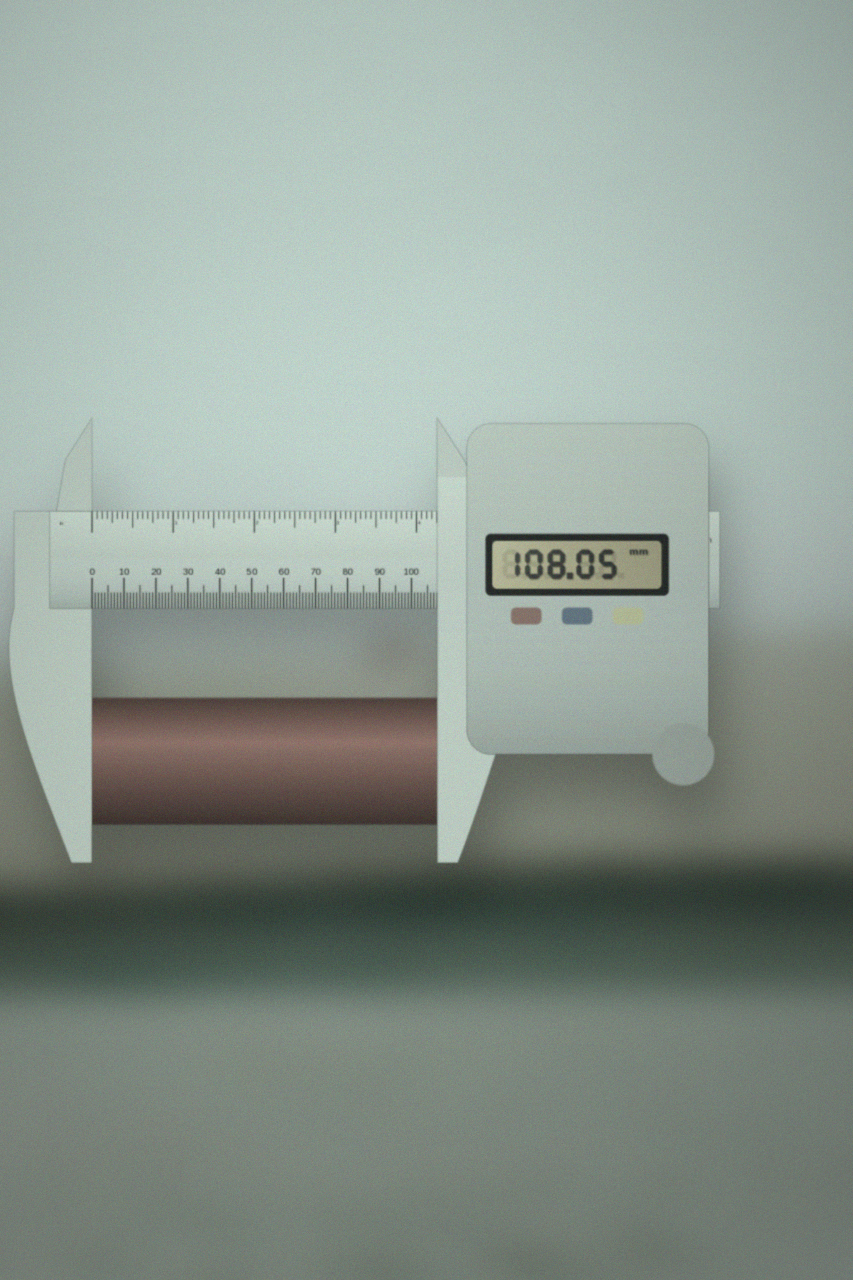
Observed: 108.05 mm
